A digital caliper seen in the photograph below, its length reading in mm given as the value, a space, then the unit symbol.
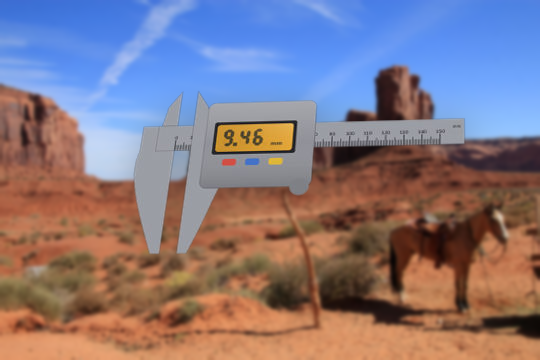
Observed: 9.46 mm
